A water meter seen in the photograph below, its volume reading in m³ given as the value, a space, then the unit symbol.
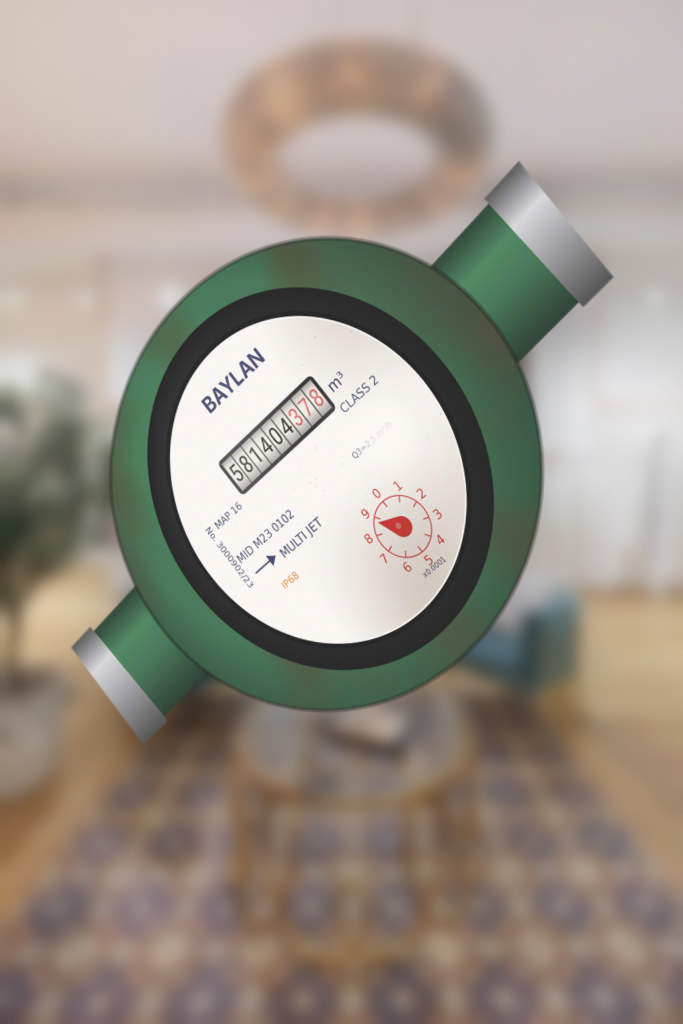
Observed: 581404.3788 m³
